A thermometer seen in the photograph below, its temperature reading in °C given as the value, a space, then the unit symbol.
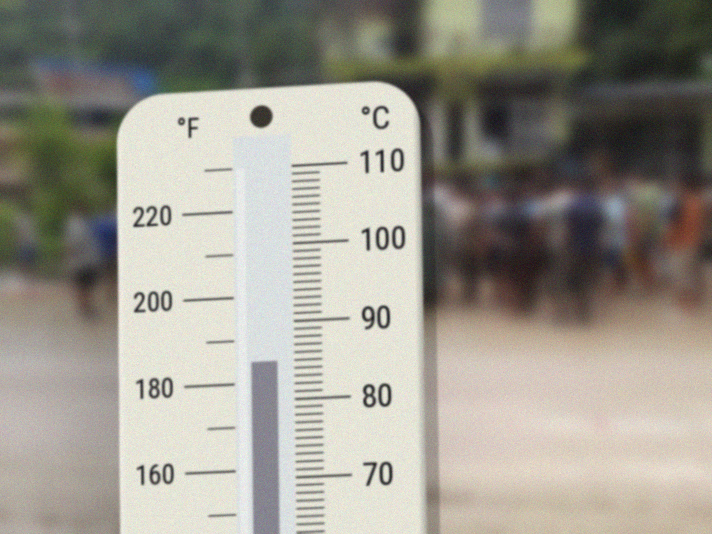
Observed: 85 °C
